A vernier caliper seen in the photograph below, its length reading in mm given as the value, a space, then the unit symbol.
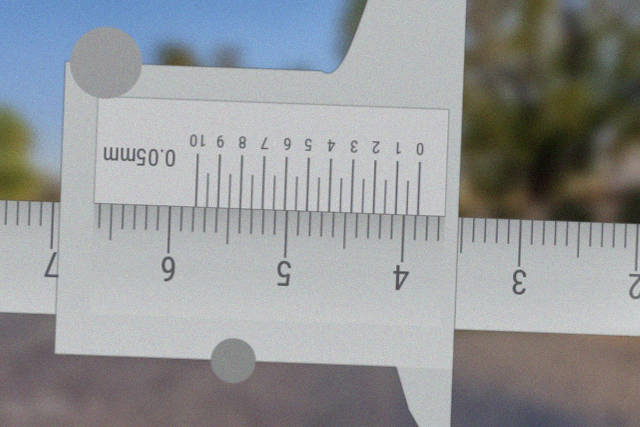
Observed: 38.8 mm
